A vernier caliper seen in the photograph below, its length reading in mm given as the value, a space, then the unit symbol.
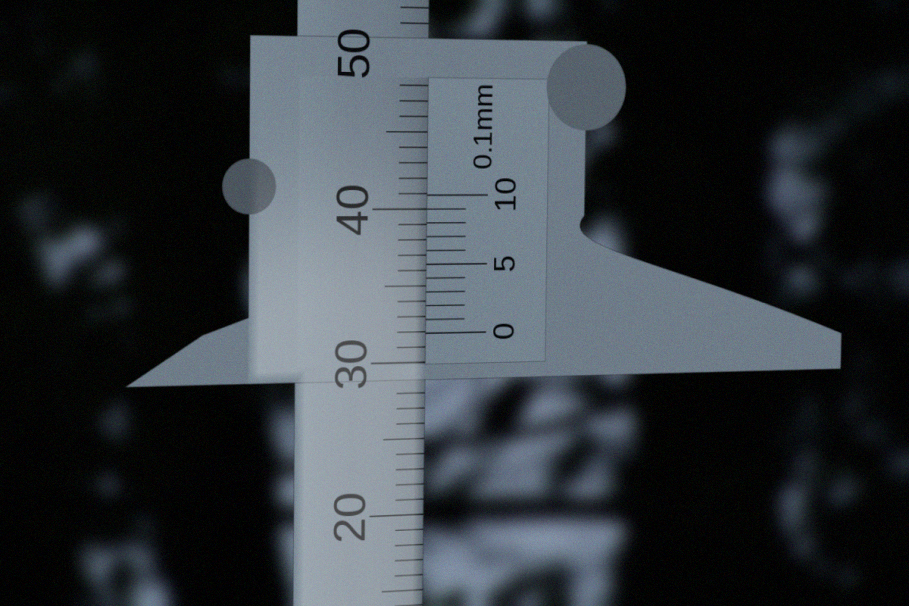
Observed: 31.9 mm
